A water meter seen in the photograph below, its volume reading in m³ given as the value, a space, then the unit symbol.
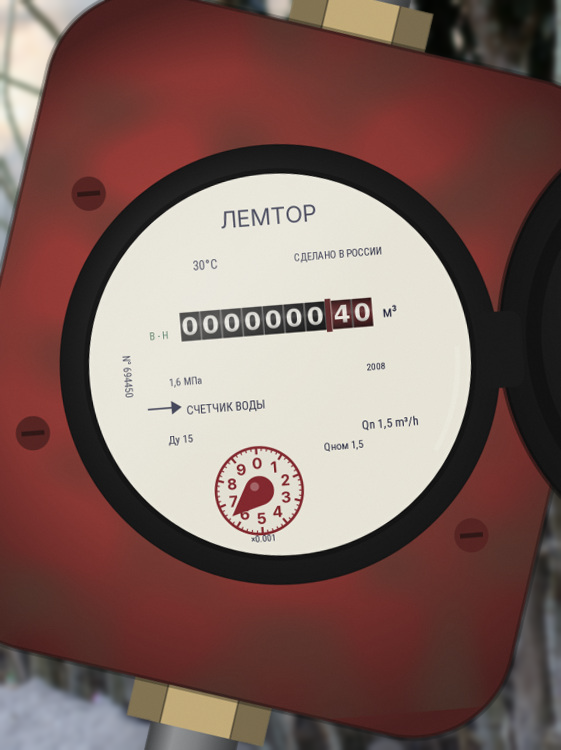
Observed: 0.406 m³
